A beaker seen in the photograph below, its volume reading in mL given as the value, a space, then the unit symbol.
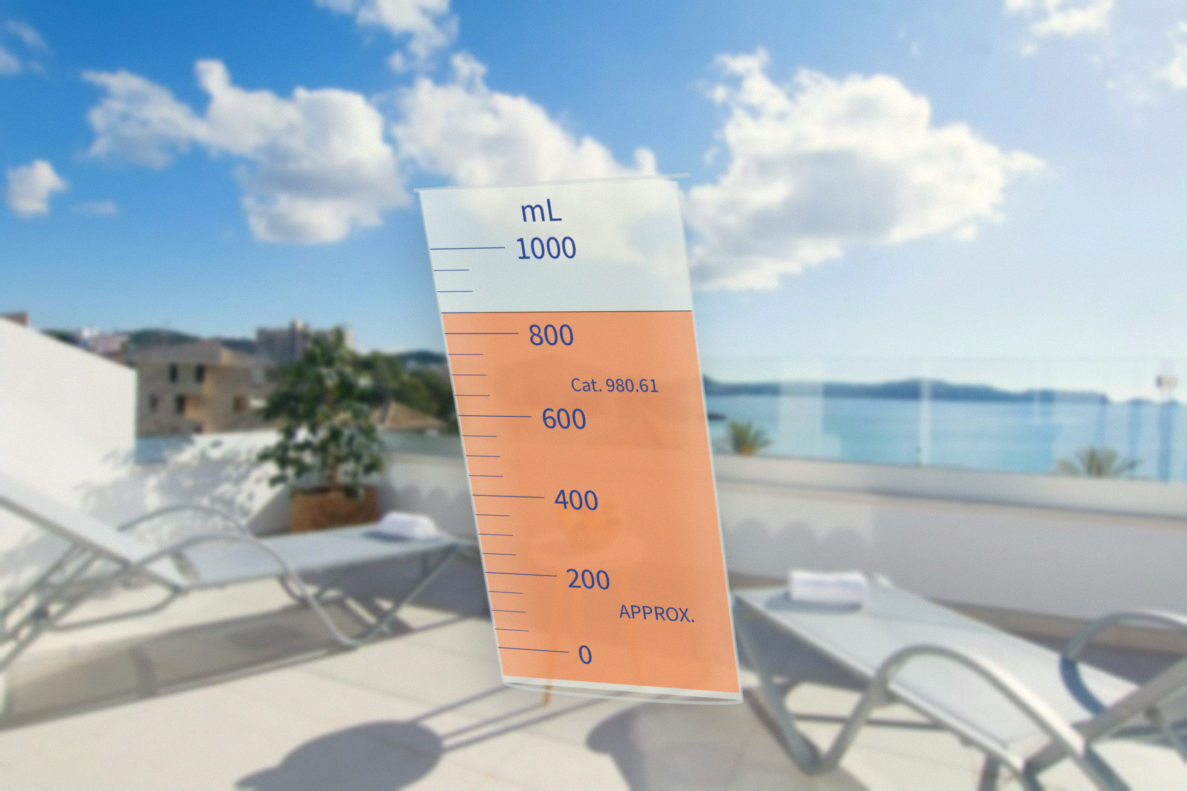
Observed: 850 mL
